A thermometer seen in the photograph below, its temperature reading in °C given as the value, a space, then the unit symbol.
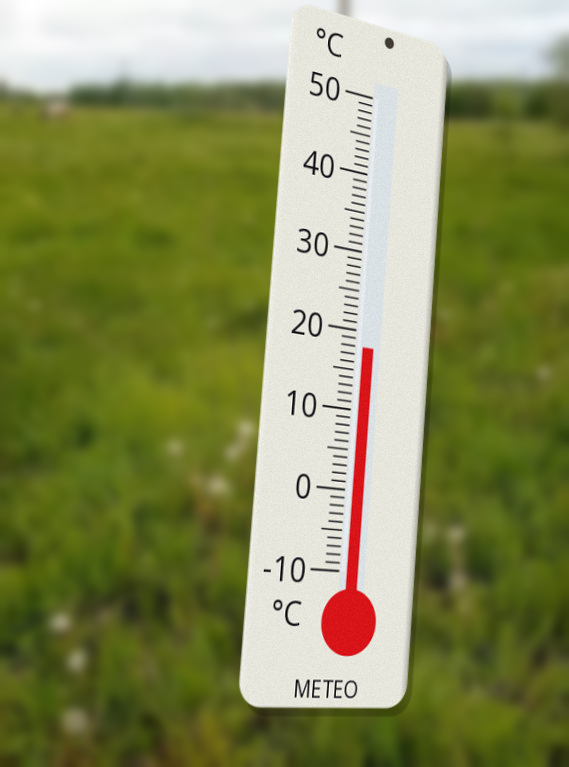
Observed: 18 °C
